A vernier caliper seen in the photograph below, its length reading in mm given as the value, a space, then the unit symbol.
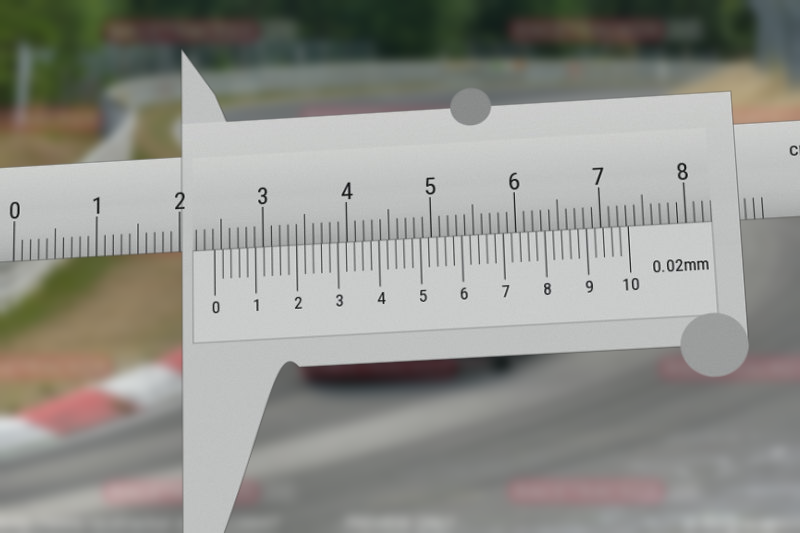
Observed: 24.2 mm
